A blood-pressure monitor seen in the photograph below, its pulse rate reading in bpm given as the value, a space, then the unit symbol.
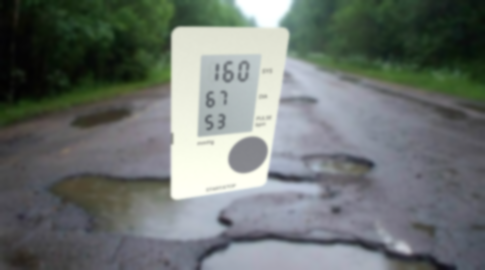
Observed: 53 bpm
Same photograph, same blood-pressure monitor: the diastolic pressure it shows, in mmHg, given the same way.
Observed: 67 mmHg
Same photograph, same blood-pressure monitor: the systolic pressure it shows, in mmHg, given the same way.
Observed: 160 mmHg
